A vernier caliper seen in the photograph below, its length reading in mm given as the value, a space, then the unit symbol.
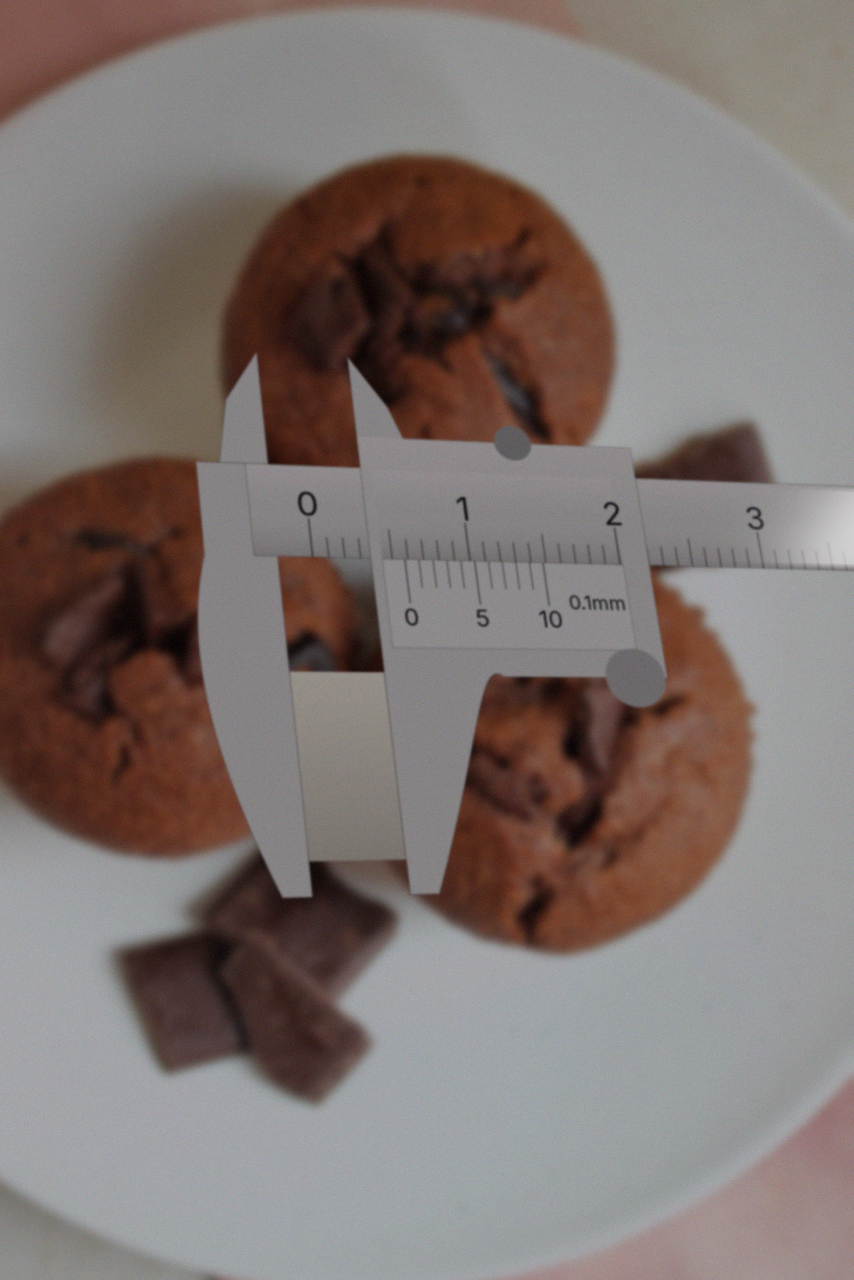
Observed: 5.8 mm
